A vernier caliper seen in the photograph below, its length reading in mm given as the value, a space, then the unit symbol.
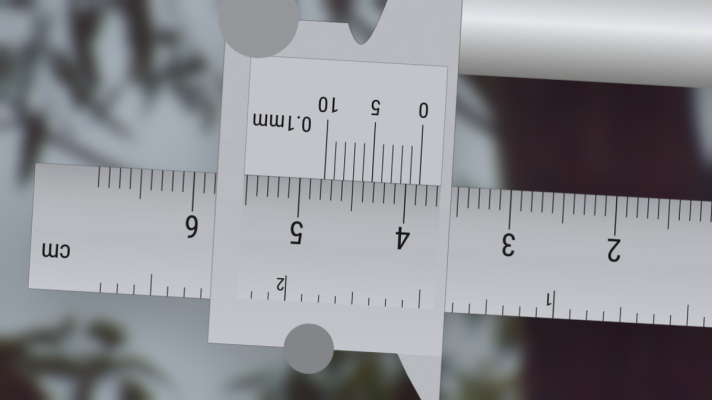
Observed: 38.7 mm
